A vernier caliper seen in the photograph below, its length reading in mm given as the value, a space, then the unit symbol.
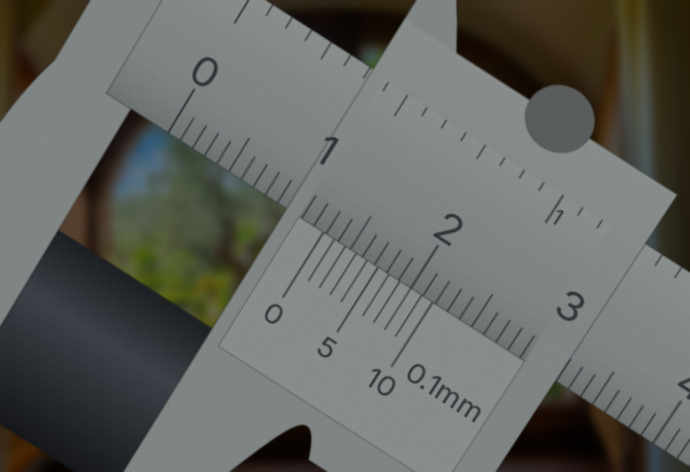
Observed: 12.8 mm
